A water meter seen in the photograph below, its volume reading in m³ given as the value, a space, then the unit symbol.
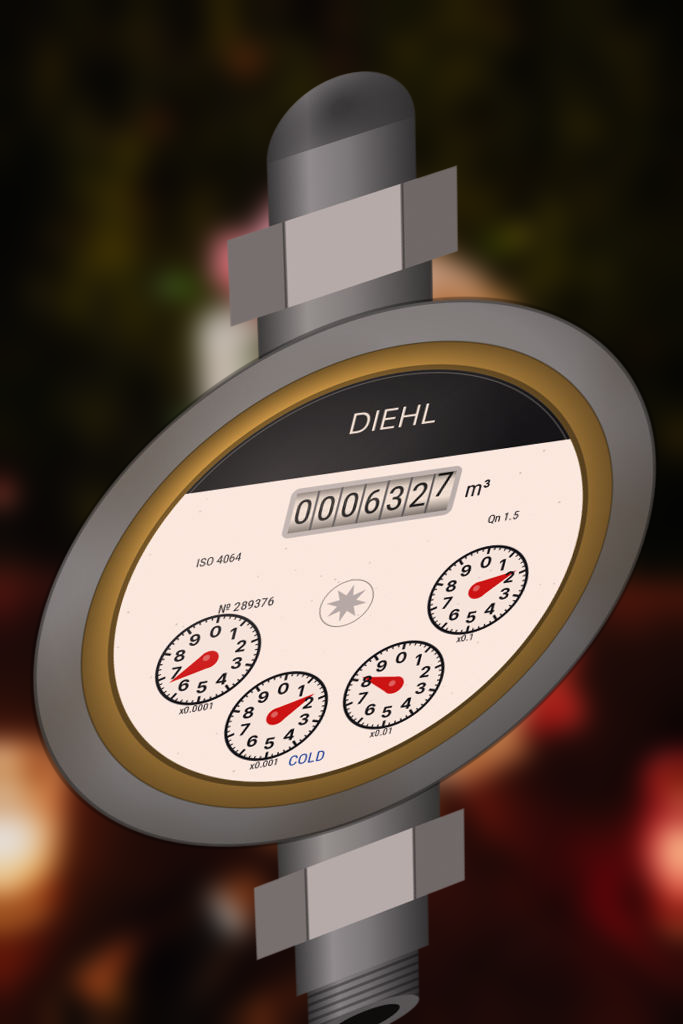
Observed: 6327.1816 m³
